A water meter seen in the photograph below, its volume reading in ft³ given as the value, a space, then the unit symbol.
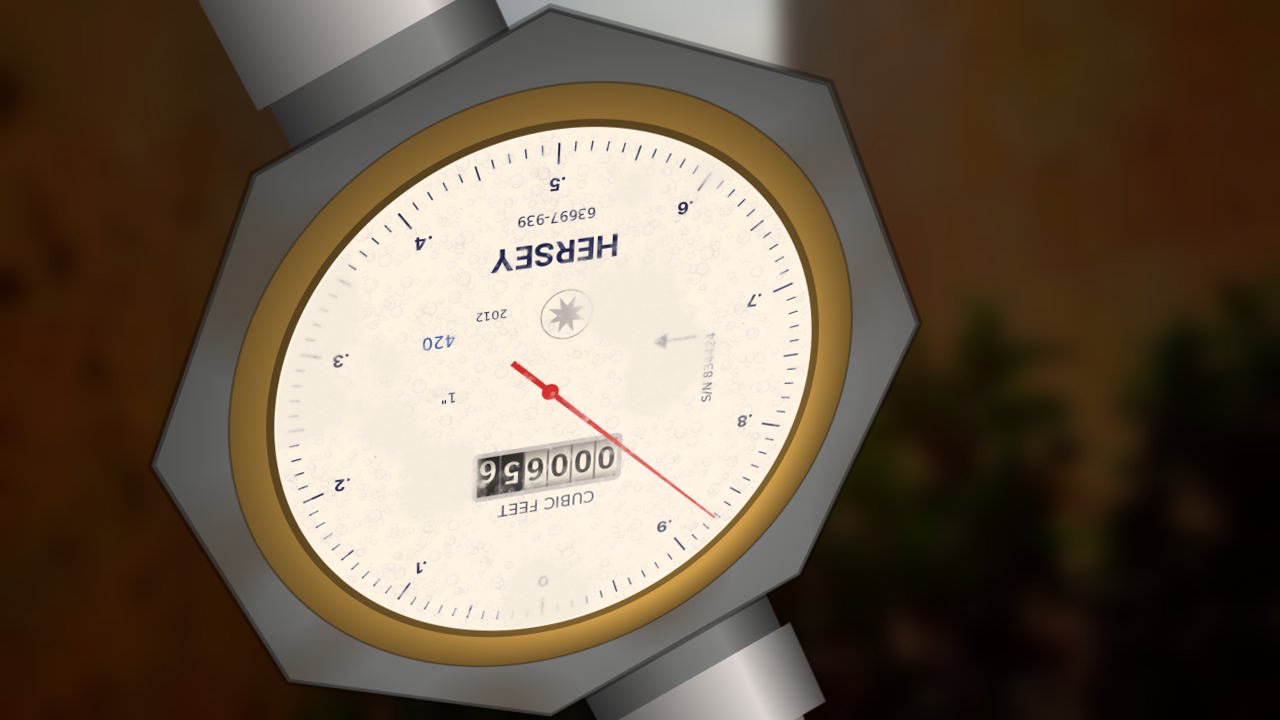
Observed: 655.87 ft³
